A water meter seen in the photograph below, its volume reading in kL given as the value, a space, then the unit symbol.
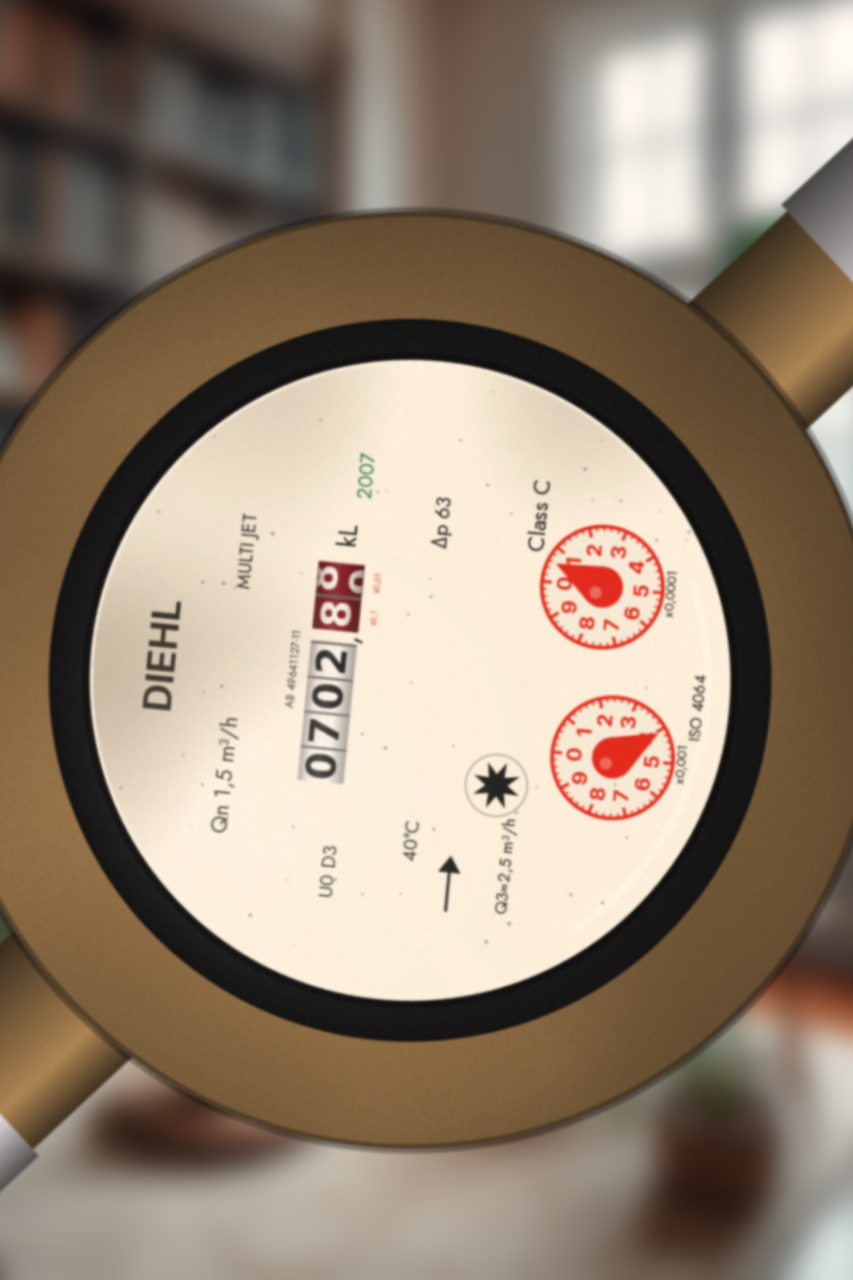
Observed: 702.8840 kL
